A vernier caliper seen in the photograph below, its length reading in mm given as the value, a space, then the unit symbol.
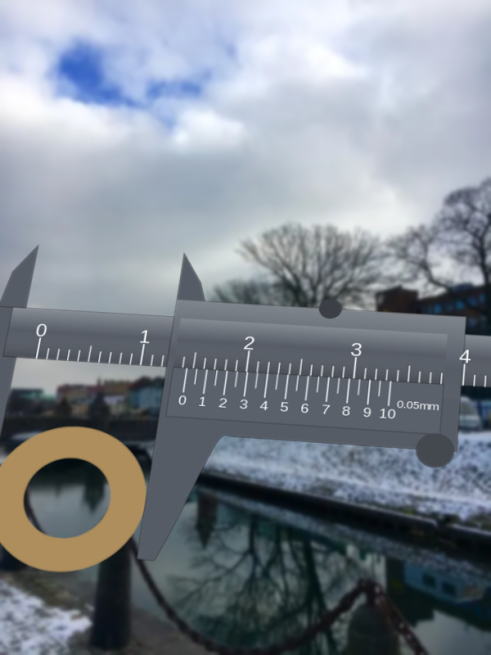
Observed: 14.4 mm
